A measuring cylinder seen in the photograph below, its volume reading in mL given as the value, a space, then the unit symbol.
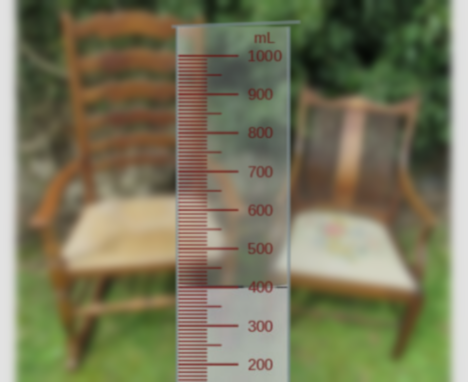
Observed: 400 mL
